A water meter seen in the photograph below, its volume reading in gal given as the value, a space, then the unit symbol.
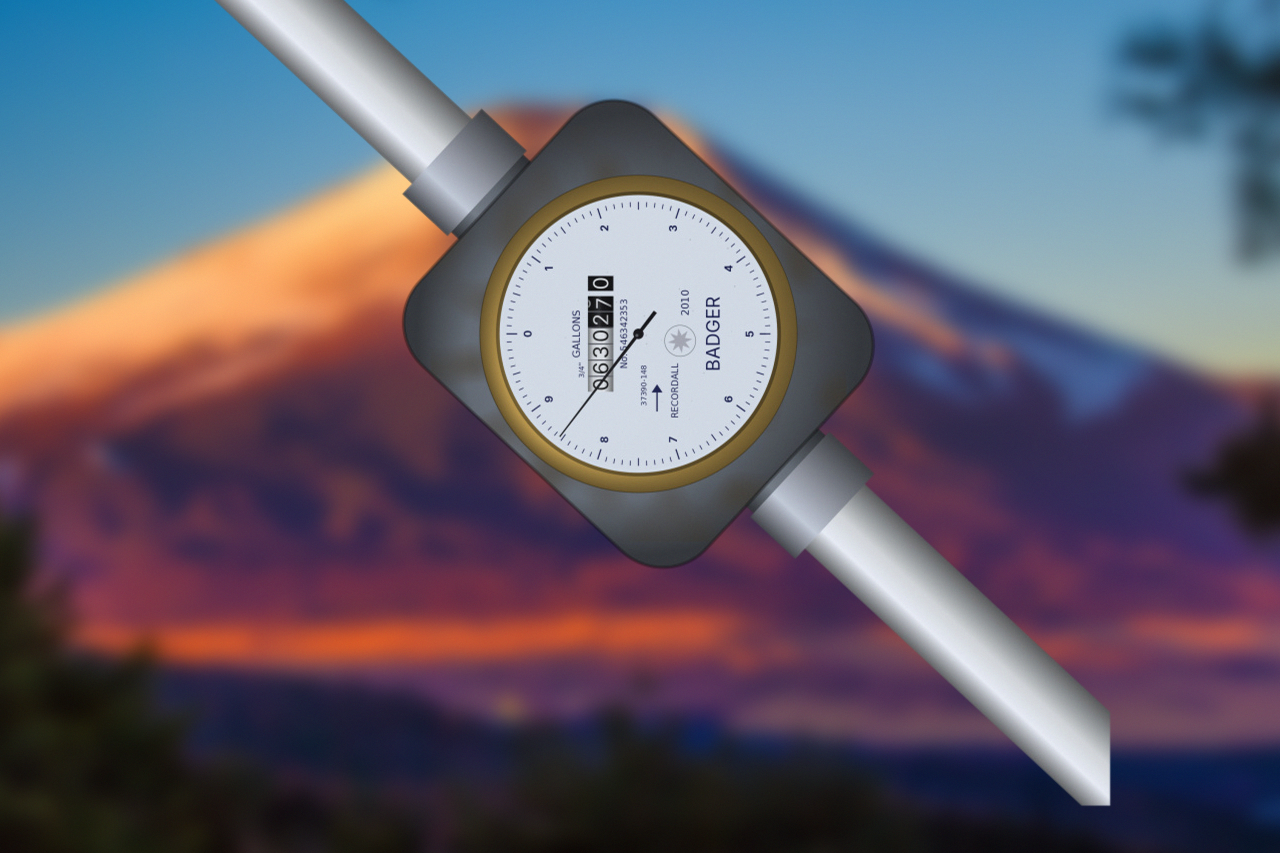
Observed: 630268.5 gal
